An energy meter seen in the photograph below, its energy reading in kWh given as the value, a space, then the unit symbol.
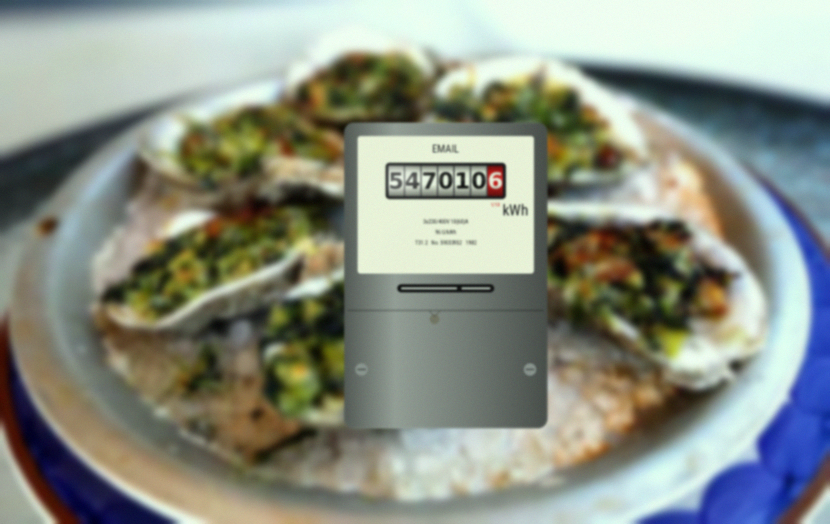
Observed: 547010.6 kWh
